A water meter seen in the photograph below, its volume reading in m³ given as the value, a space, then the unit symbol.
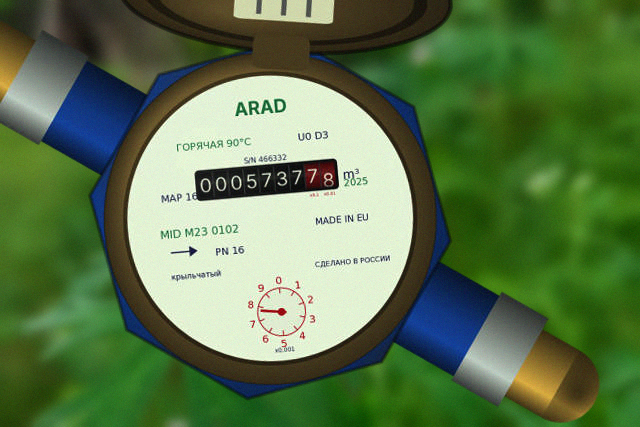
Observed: 5737.777 m³
